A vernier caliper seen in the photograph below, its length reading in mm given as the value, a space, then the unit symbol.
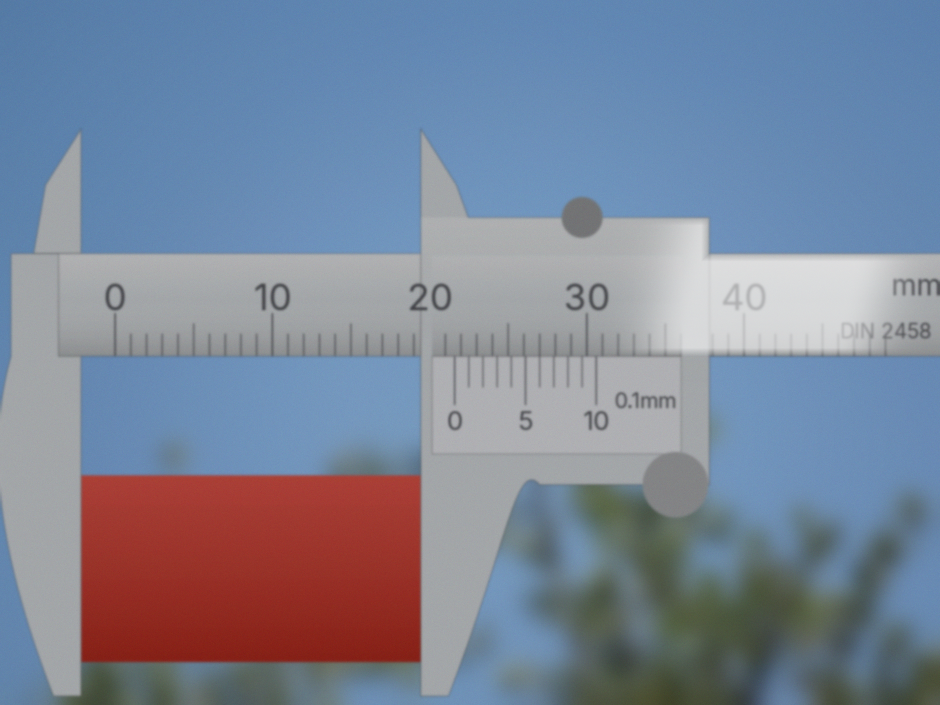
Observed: 21.6 mm
